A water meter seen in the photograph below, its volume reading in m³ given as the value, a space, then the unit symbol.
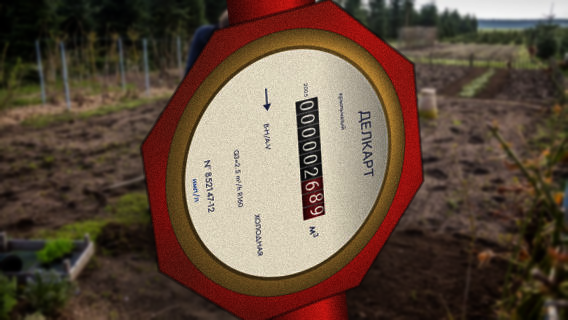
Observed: 2.689 m³
